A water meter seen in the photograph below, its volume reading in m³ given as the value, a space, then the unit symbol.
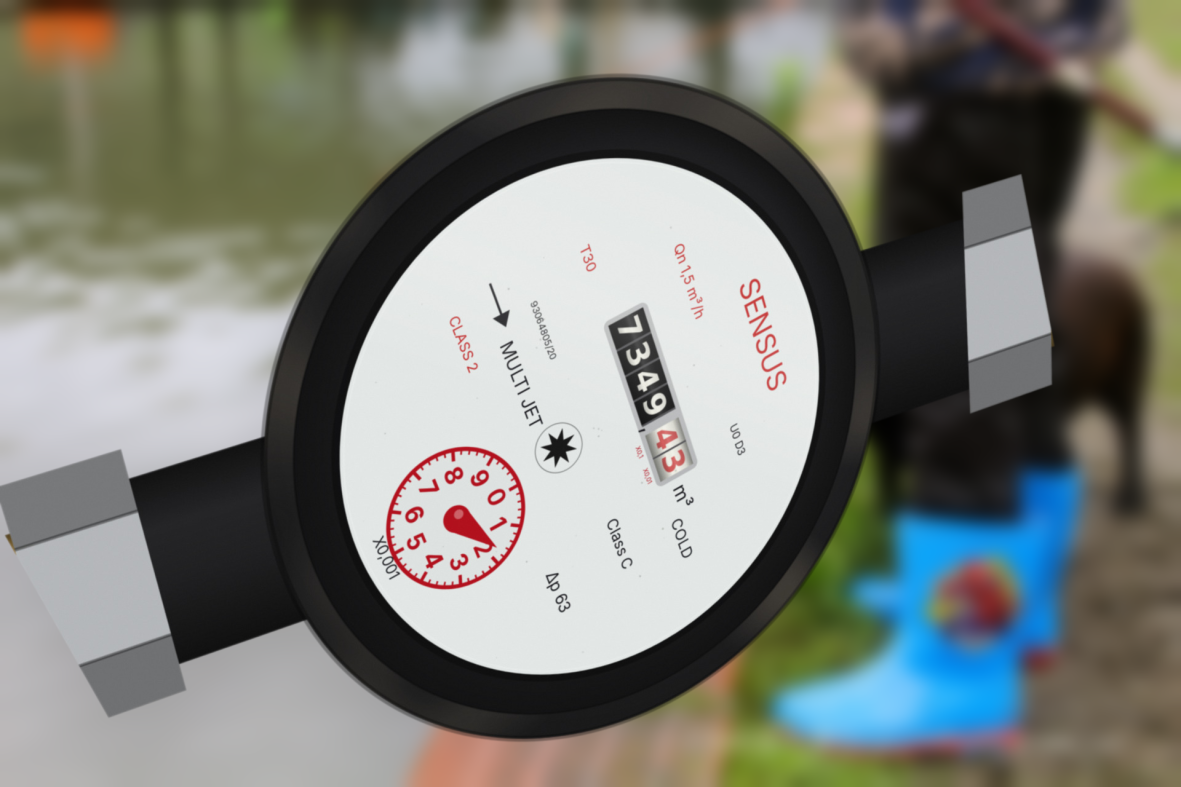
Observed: 7349.431 m³
